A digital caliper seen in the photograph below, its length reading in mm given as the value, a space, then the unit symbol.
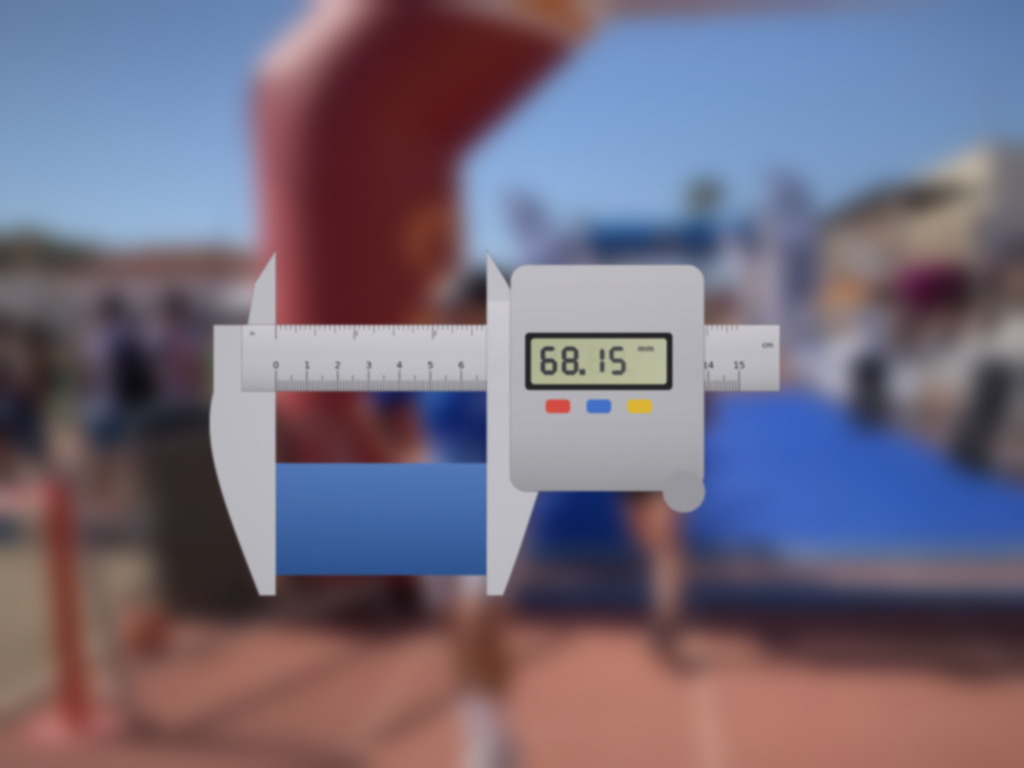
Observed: 68.15 mm
